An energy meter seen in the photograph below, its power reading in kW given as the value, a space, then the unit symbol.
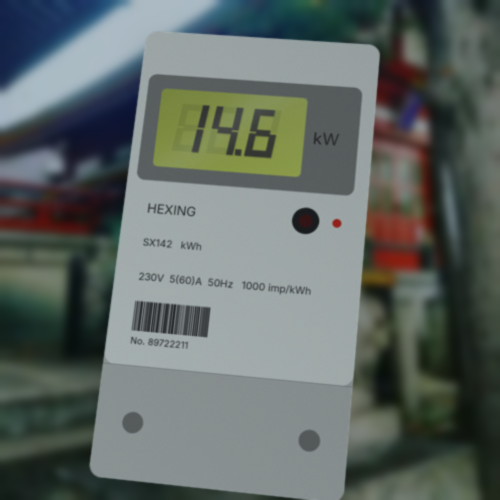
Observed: 14.6 kW
